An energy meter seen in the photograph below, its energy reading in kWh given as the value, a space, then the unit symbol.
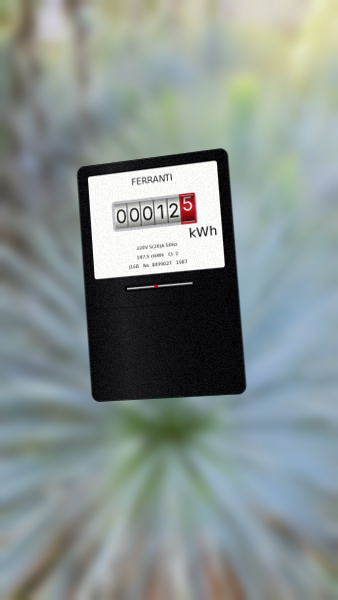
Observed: 12.5 kWh
